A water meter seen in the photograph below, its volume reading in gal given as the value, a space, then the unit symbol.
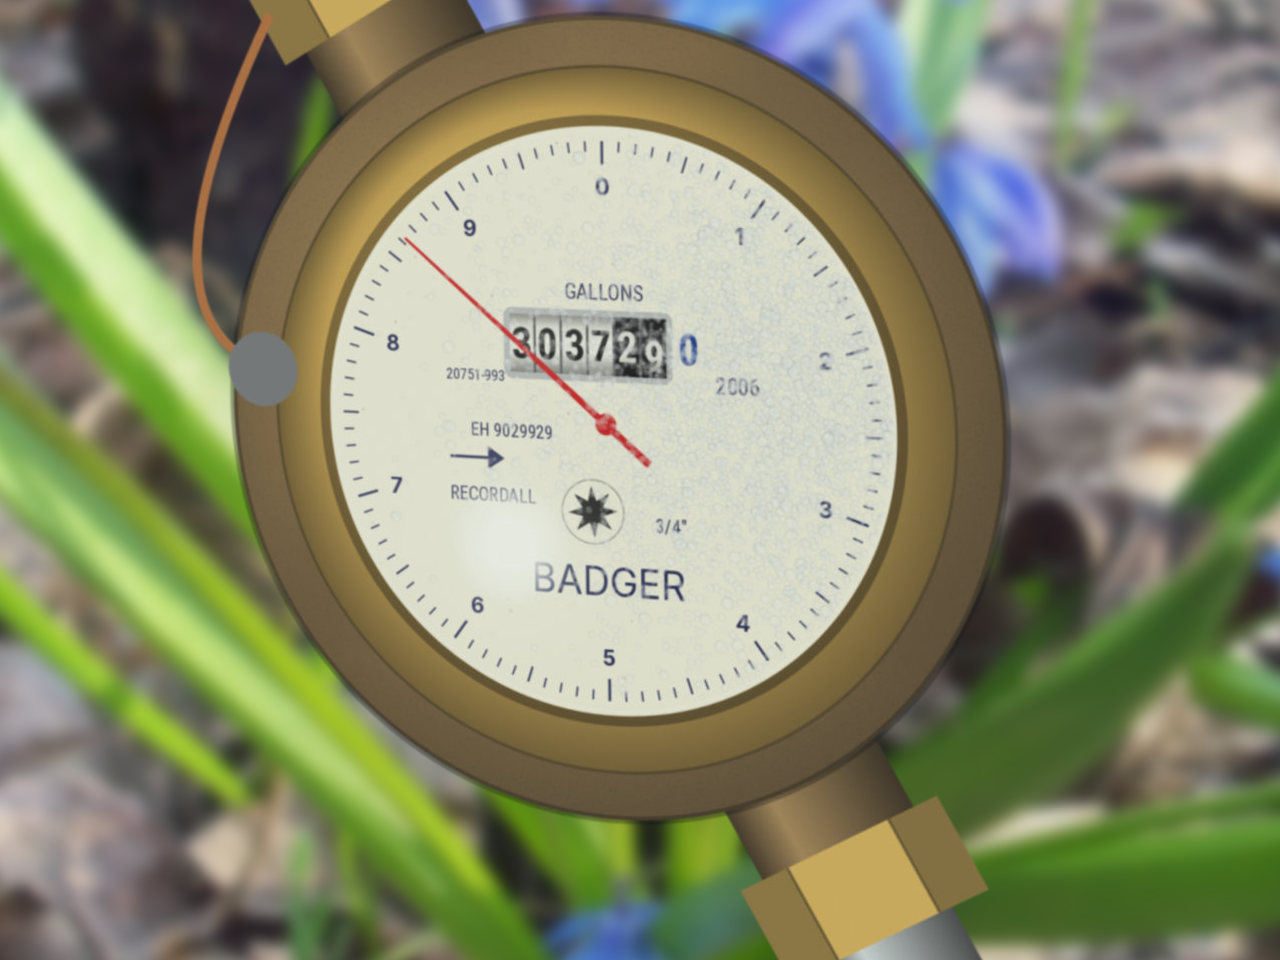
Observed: 3037288.6 gal
